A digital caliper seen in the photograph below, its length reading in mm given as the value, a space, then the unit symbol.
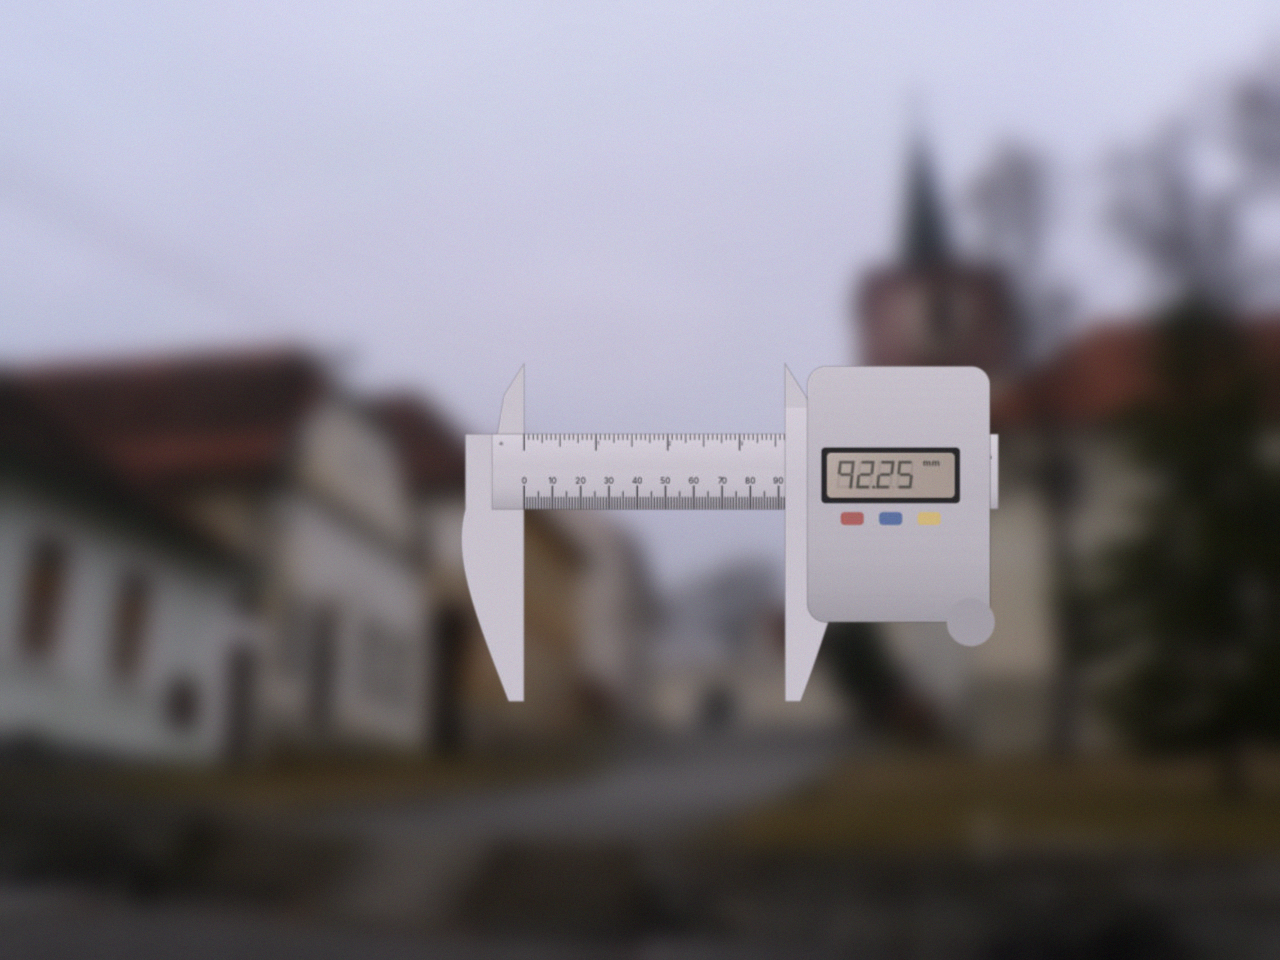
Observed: 92.25 mm
